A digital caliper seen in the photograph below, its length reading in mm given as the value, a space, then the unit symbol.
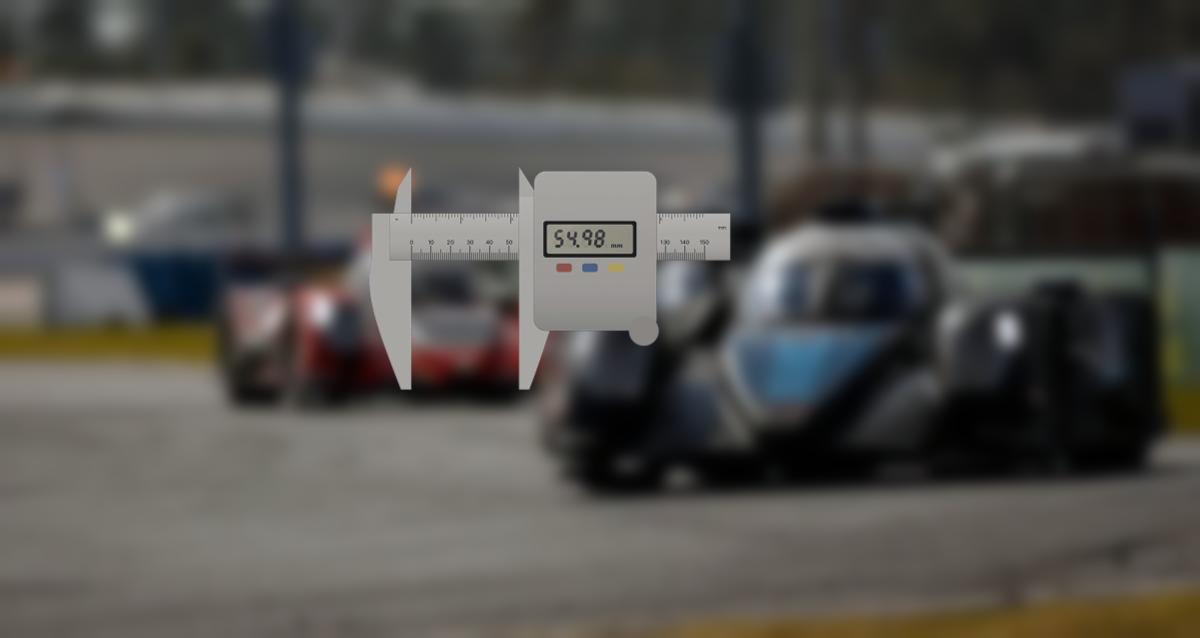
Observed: 54.98 mm
